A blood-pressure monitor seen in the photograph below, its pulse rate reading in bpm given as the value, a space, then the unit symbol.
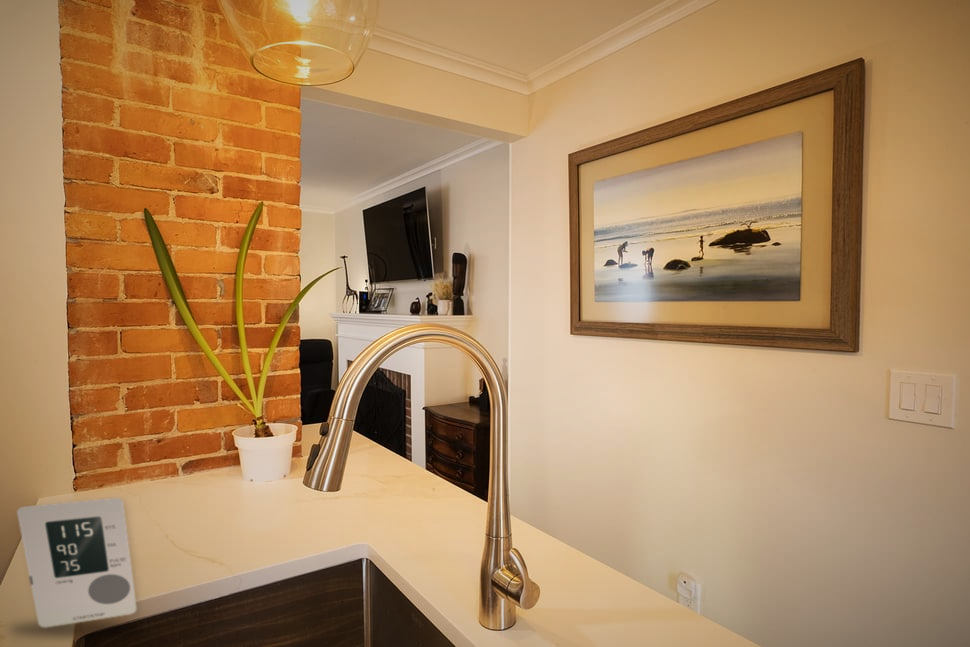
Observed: 75 bpm
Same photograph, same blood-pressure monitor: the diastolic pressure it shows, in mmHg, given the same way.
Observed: 90 mmHg
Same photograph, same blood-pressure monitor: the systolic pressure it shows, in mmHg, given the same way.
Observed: 115 mmHg
